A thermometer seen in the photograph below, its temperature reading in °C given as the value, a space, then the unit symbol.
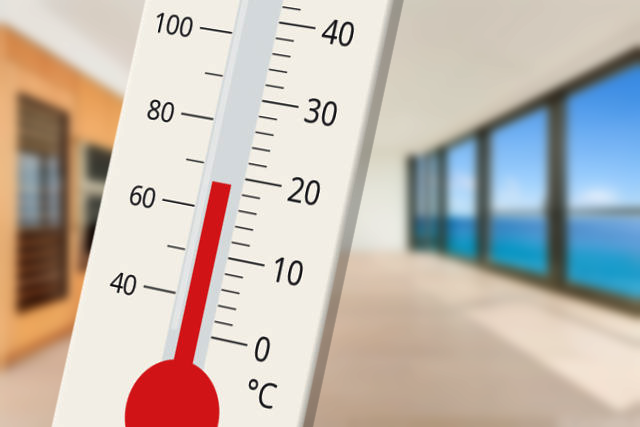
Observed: 19 °C
